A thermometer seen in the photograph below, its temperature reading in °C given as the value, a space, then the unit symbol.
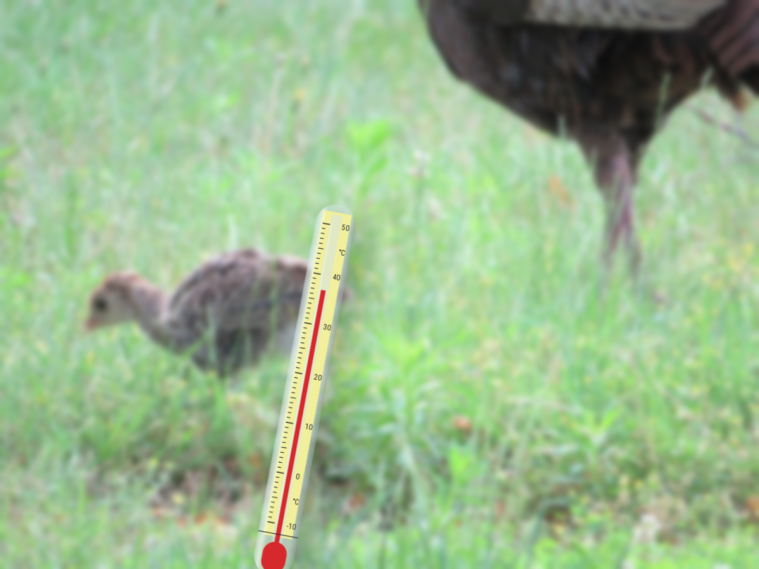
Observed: 37 °C
